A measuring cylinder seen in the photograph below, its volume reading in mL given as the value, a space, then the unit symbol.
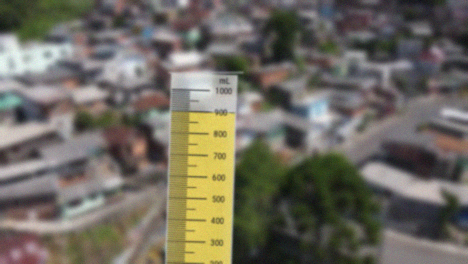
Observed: 900 mL
